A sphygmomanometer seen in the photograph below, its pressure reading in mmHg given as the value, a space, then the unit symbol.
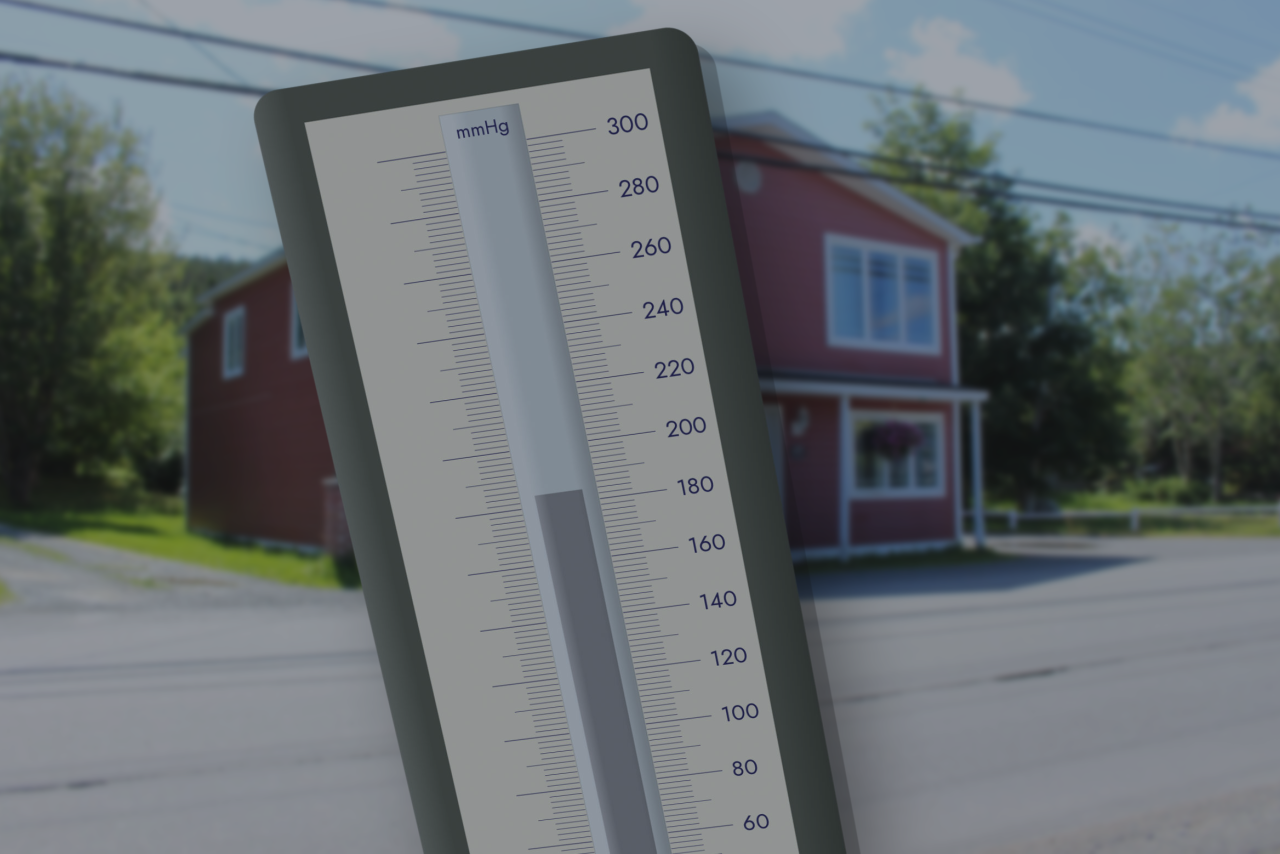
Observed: 184 mmHg
